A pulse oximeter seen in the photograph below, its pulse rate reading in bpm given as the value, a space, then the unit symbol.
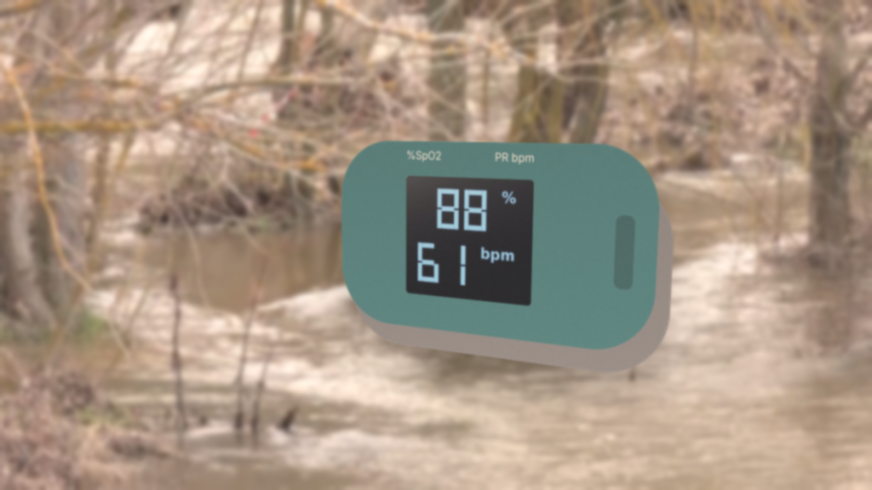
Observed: 61 bpm
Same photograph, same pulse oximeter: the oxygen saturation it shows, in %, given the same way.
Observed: 88 %
